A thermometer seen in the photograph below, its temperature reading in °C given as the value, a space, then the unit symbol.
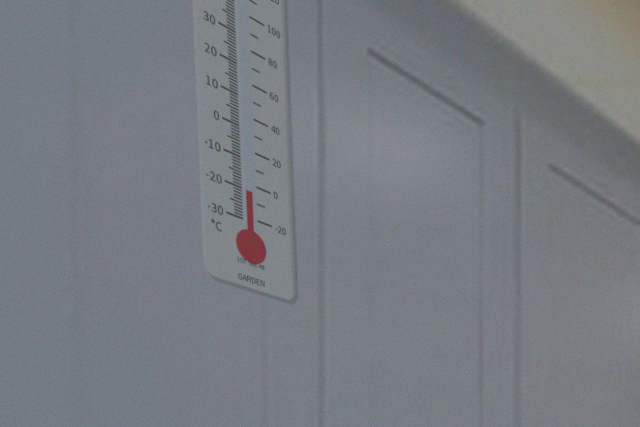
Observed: -20 °C
